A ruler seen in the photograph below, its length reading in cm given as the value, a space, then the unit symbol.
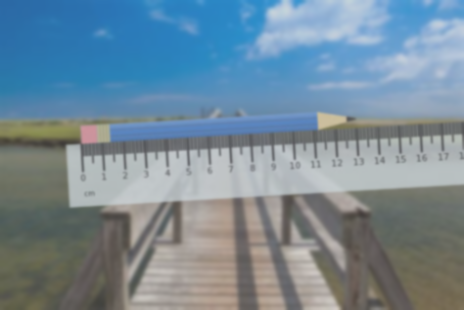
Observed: 13 cm
